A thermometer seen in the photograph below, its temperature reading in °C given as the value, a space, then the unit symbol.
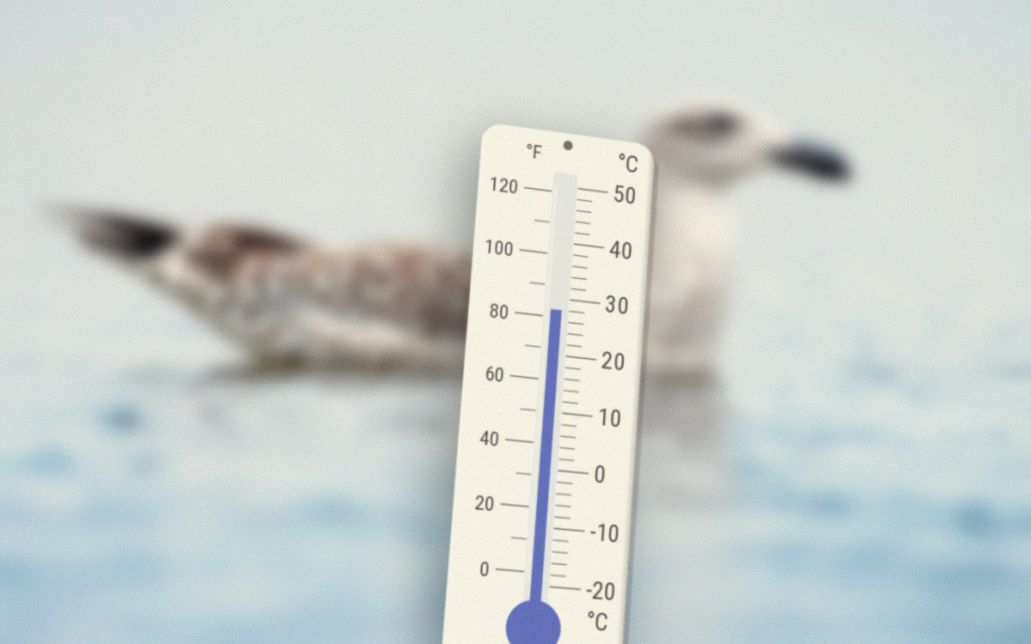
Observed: 28 °C
